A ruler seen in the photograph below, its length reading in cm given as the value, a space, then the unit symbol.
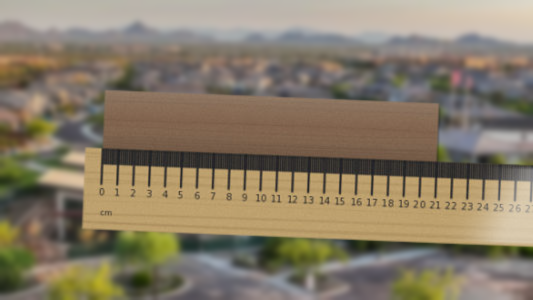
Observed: 21 cm
